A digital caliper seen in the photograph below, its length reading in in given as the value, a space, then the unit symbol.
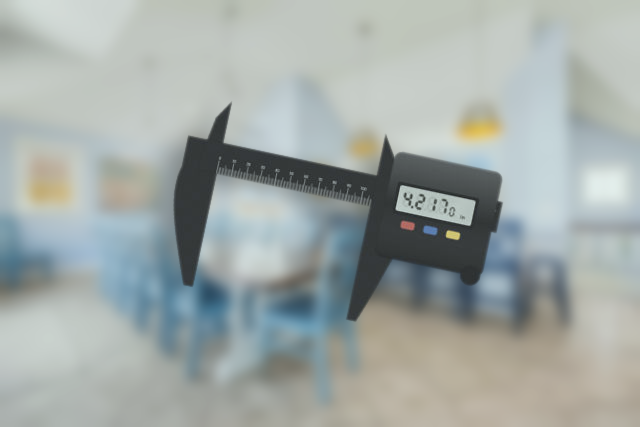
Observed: 4.2170 in
